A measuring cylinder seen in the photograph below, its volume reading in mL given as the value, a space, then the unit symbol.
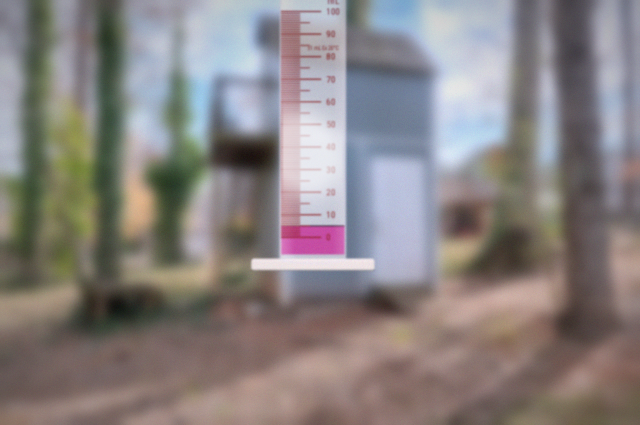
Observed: 5 mL
